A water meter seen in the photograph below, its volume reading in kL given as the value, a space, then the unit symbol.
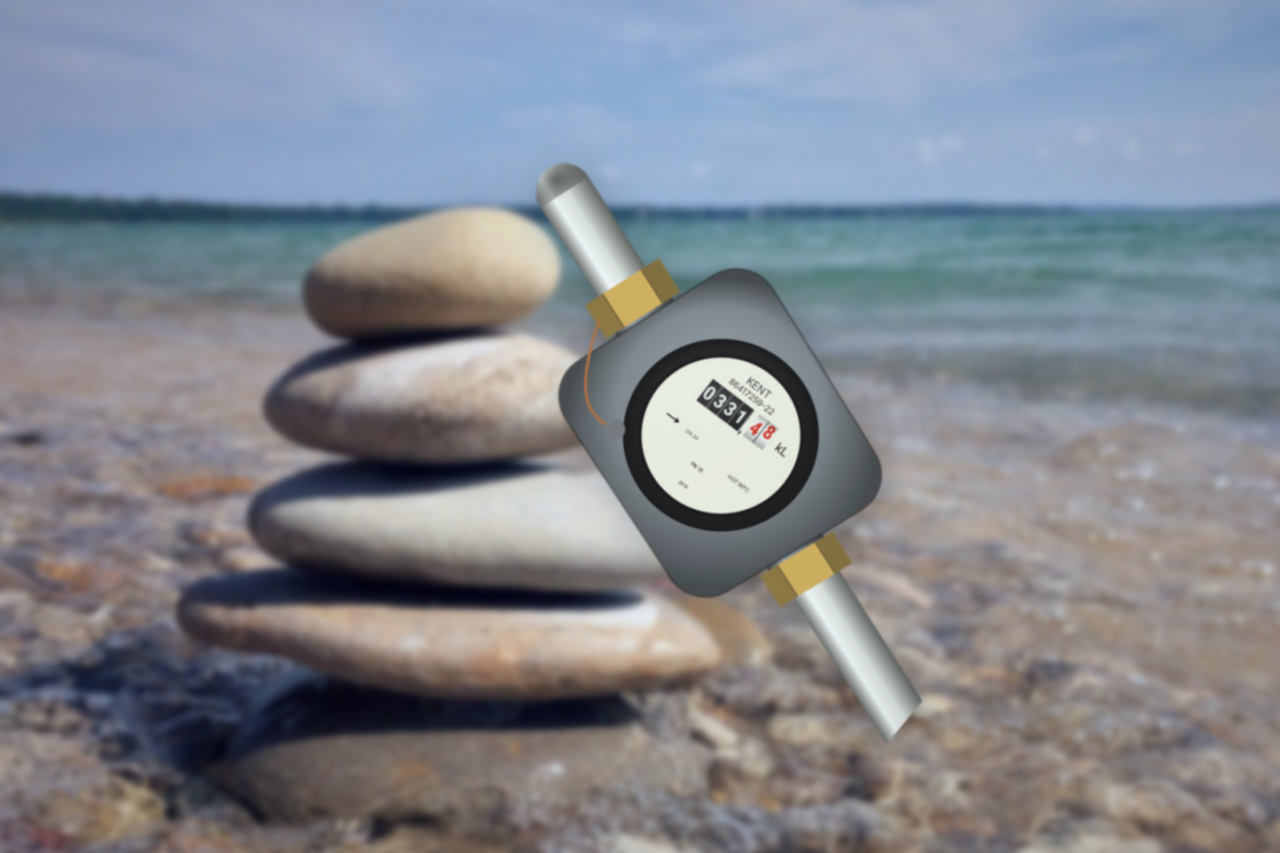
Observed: 331.48 kL
